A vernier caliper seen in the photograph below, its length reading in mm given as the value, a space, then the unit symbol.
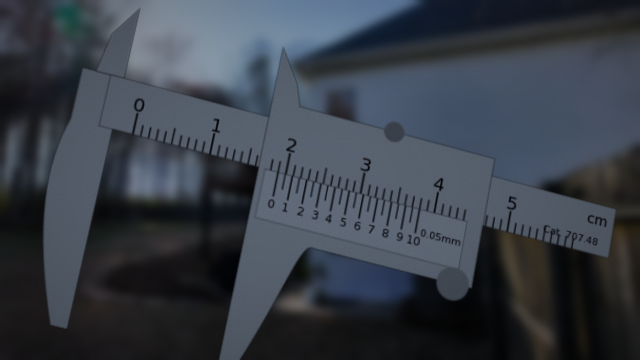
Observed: 19.0 mm
